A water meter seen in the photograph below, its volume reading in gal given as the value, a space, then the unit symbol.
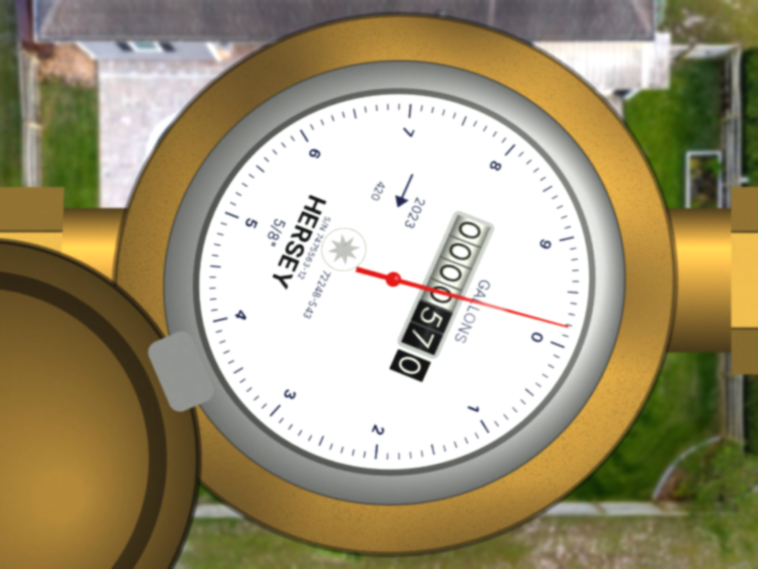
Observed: 569.8 gal
